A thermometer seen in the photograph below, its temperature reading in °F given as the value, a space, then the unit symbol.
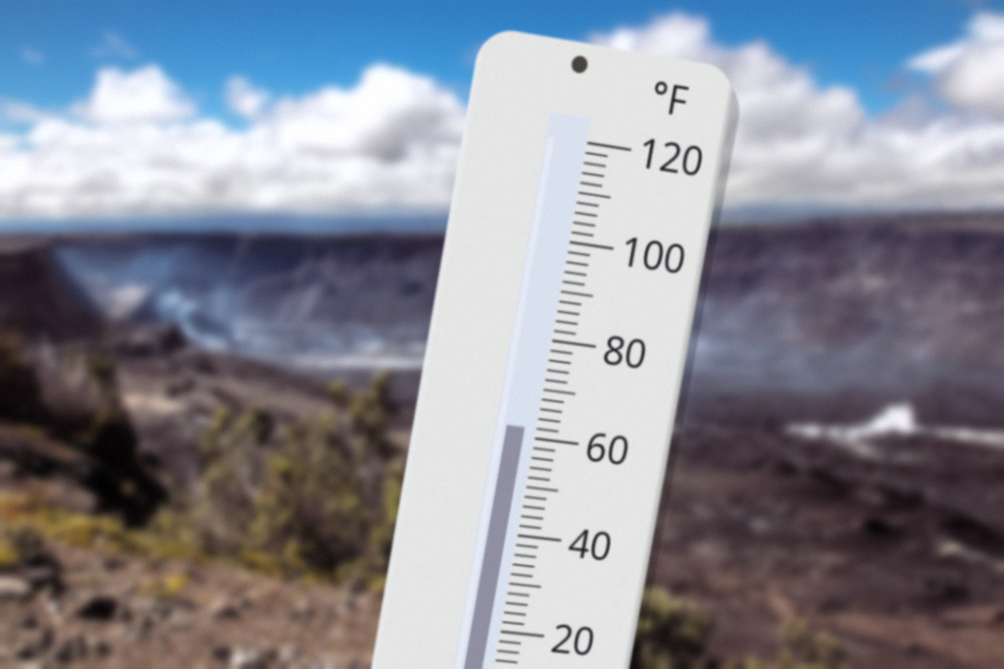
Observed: 62 °F
